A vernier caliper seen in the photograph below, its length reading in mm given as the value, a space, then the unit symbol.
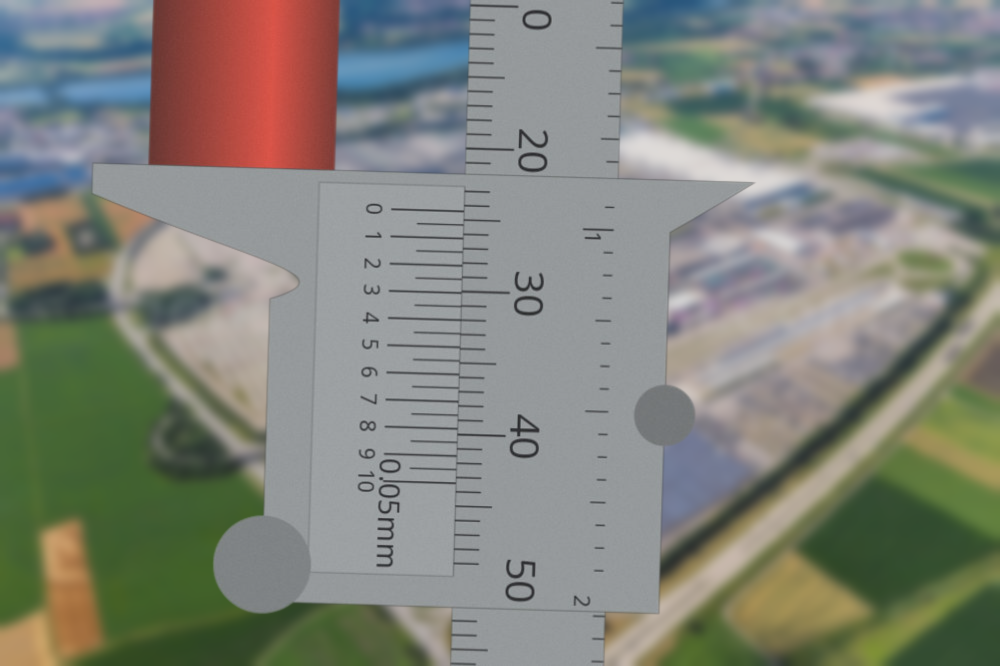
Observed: 24.4 mm
